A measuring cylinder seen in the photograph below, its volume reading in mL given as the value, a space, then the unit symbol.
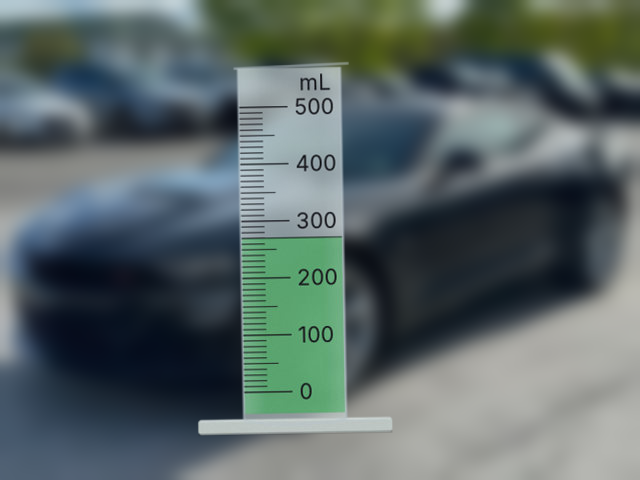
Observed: 270 mL
